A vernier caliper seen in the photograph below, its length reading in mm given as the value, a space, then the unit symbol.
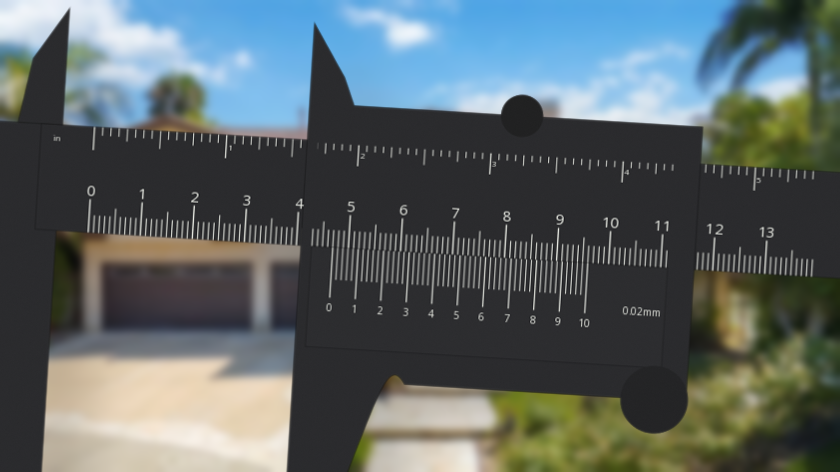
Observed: 47.0 mm
